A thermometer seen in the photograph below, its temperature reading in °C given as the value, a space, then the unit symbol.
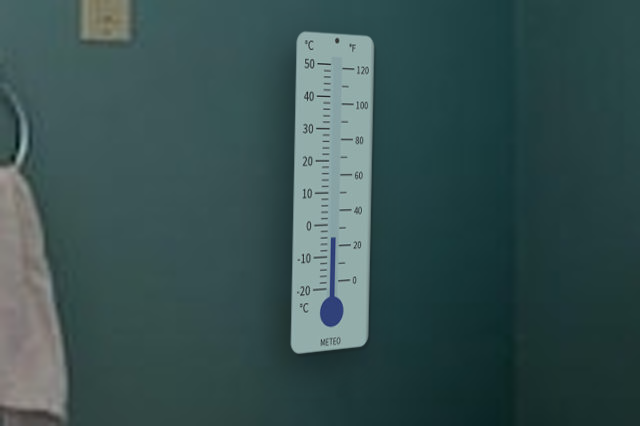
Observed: -4 °C
